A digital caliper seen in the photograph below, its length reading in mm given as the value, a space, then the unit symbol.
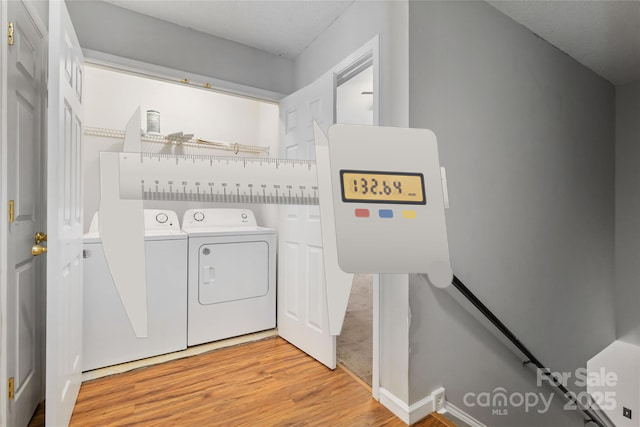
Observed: 132.64 mm
